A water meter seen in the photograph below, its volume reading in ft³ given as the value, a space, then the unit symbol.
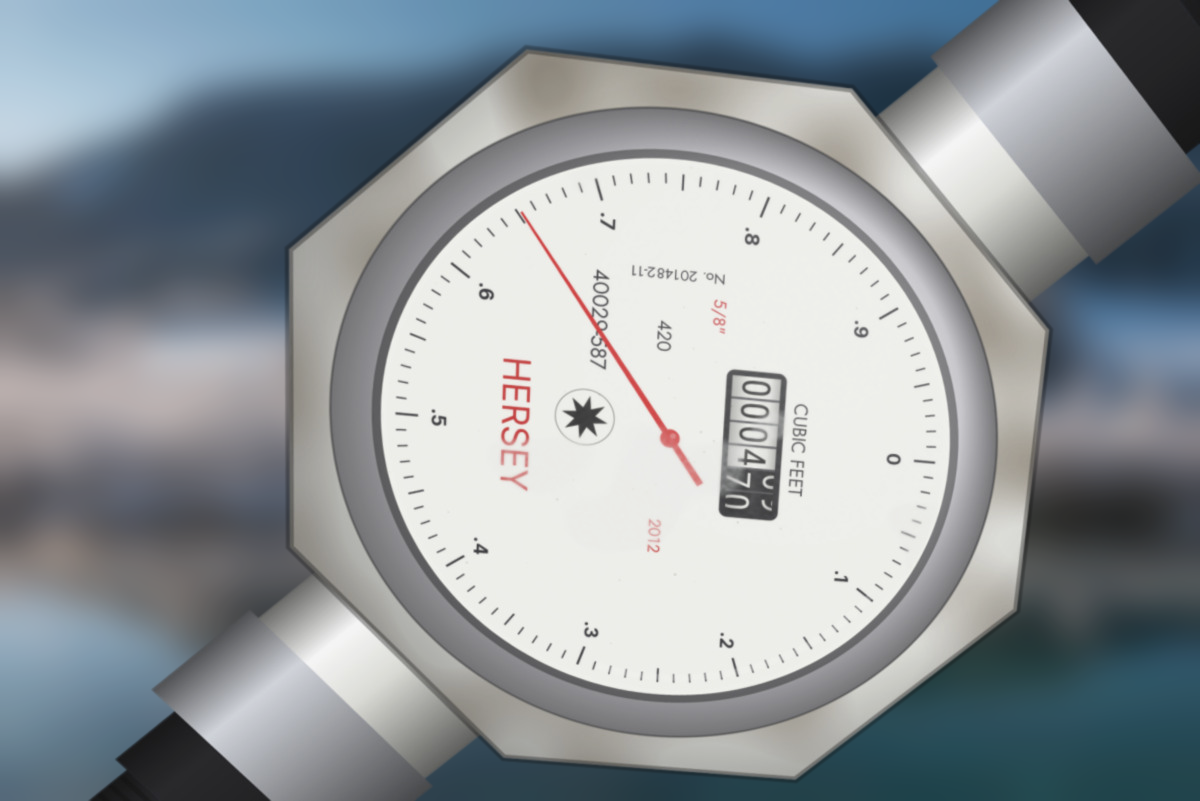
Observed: 469.65 ft³
